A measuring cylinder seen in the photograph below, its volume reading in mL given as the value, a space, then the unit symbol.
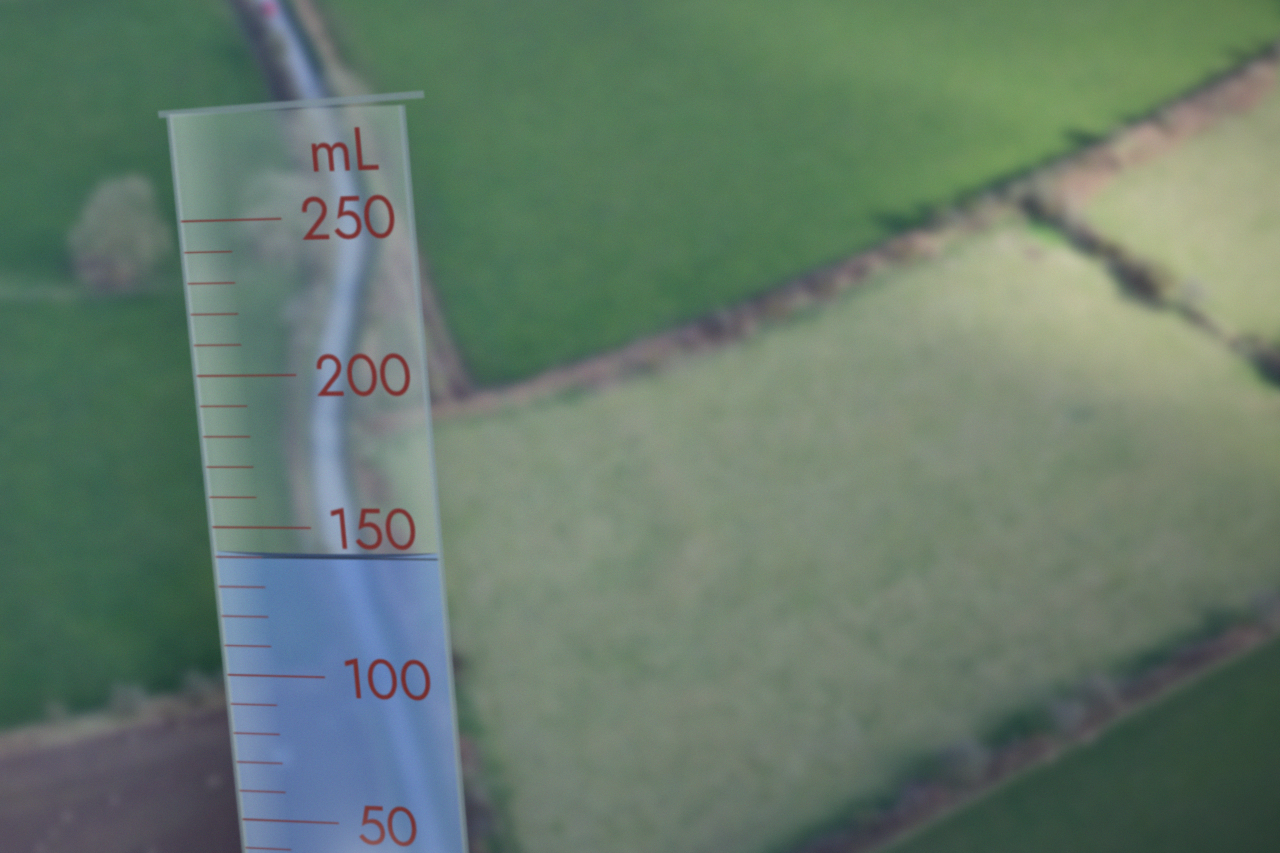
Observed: 140 mL
